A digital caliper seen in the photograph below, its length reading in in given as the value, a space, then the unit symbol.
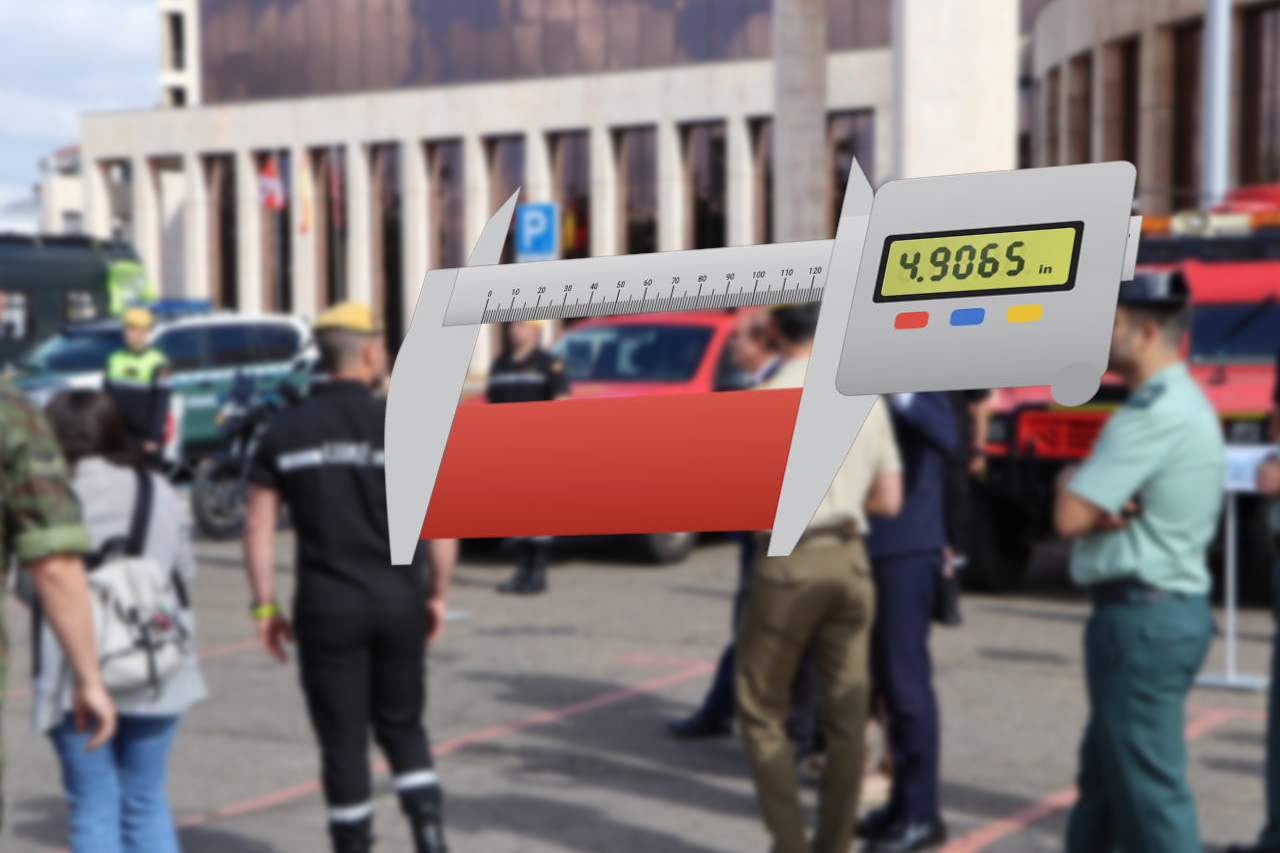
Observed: 4.9065 in
